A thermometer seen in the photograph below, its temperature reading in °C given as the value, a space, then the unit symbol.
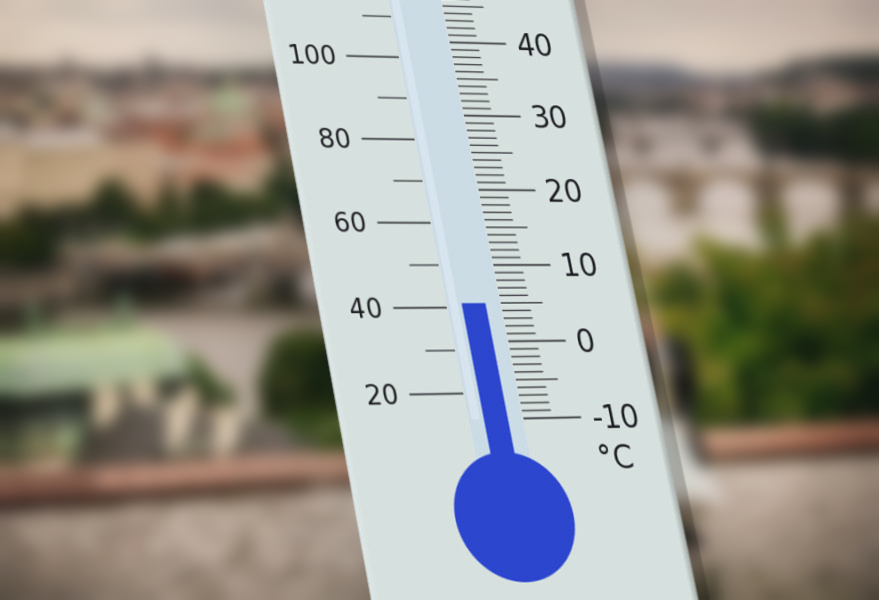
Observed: 5 °C
